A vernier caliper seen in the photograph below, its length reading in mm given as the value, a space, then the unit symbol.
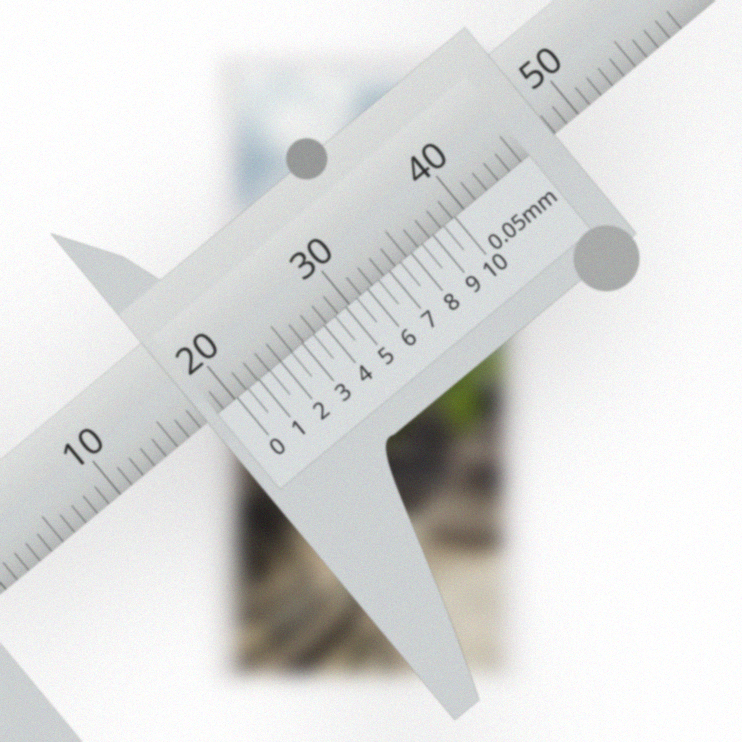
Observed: 20.2 mm
